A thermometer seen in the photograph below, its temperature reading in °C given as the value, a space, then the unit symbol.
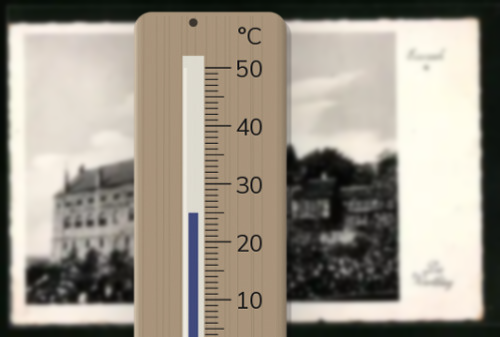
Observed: 25 °C
